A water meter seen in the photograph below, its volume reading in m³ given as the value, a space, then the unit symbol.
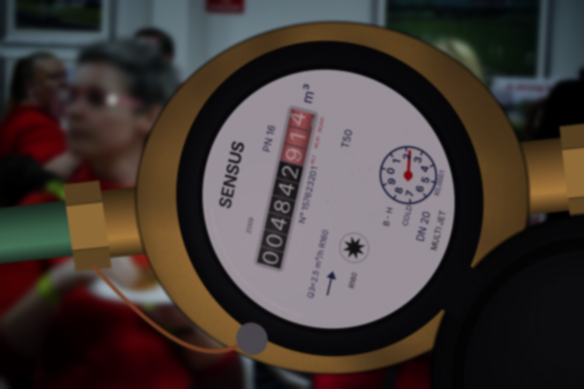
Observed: 4842.9142 m³
